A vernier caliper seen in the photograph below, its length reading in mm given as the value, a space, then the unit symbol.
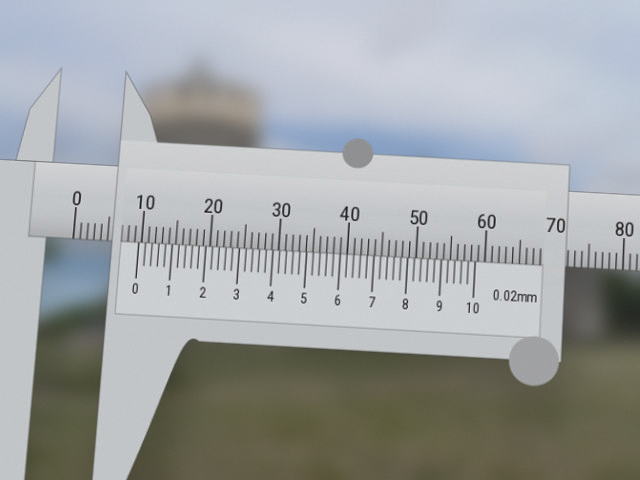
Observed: 9.6 mm
